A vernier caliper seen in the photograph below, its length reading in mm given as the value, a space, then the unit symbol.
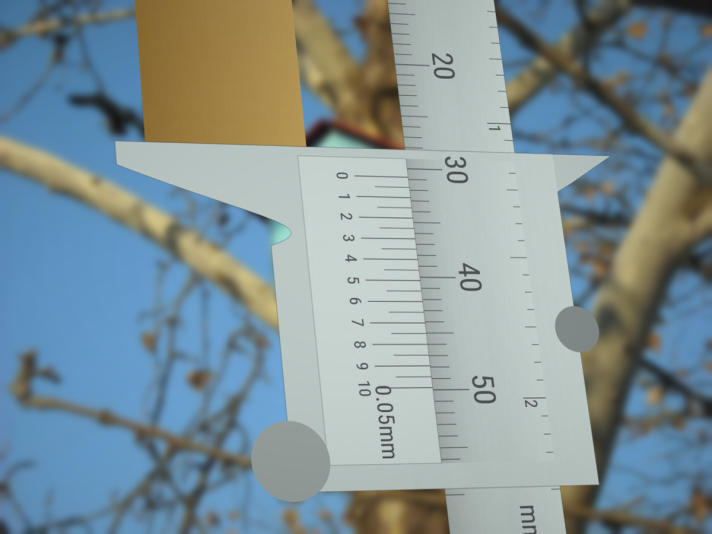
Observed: 30.8 mm
